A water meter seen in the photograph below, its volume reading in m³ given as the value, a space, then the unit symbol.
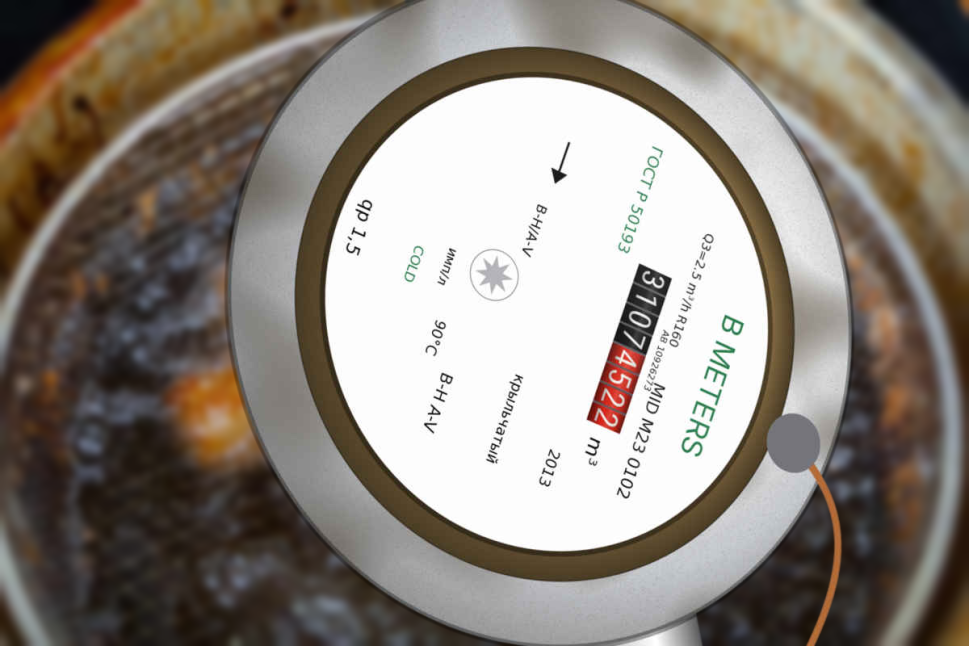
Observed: 3107.4522 m³
